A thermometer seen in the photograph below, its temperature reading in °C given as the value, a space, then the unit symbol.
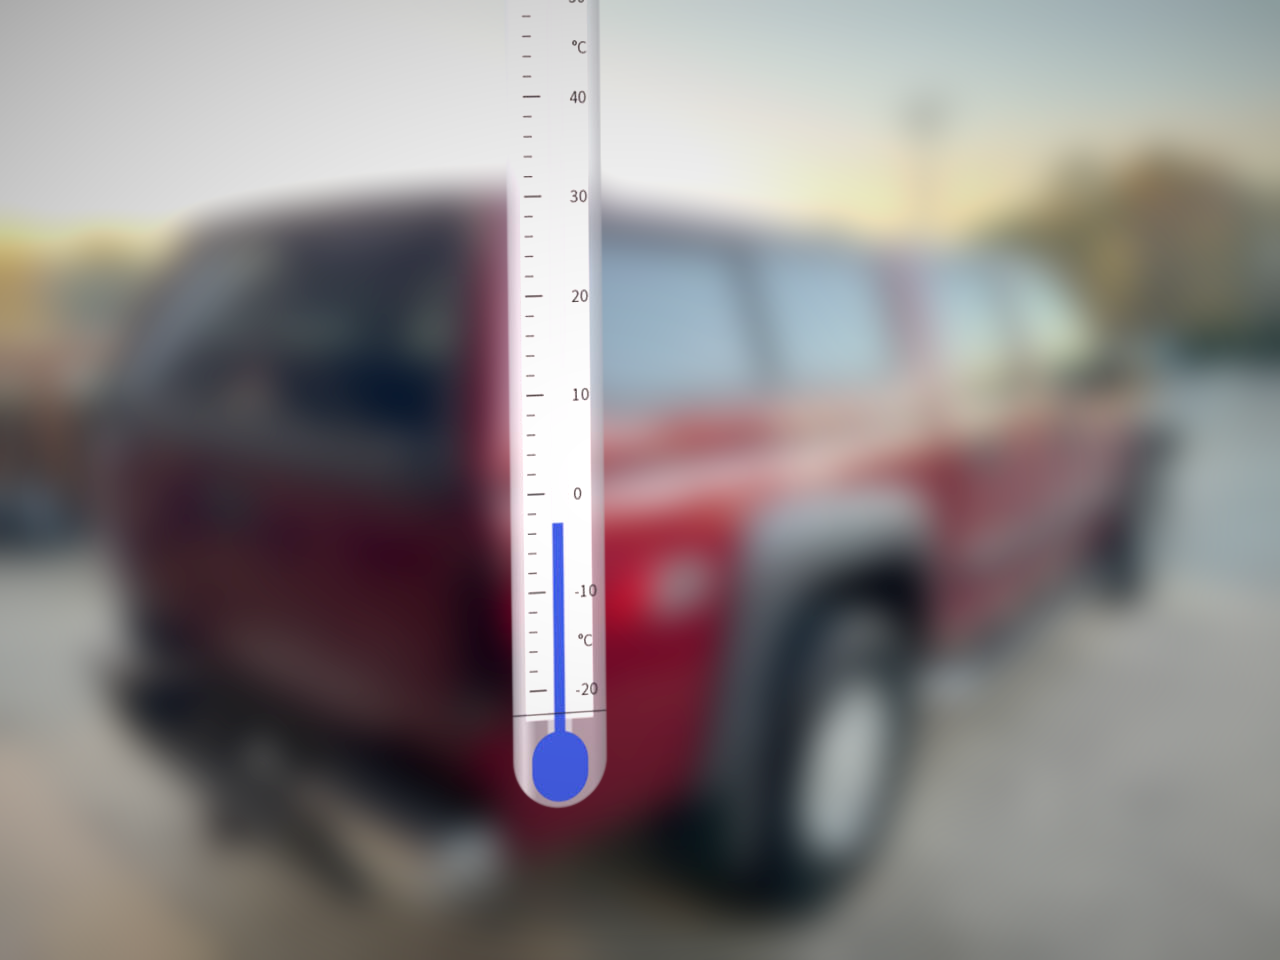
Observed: -3 °C
